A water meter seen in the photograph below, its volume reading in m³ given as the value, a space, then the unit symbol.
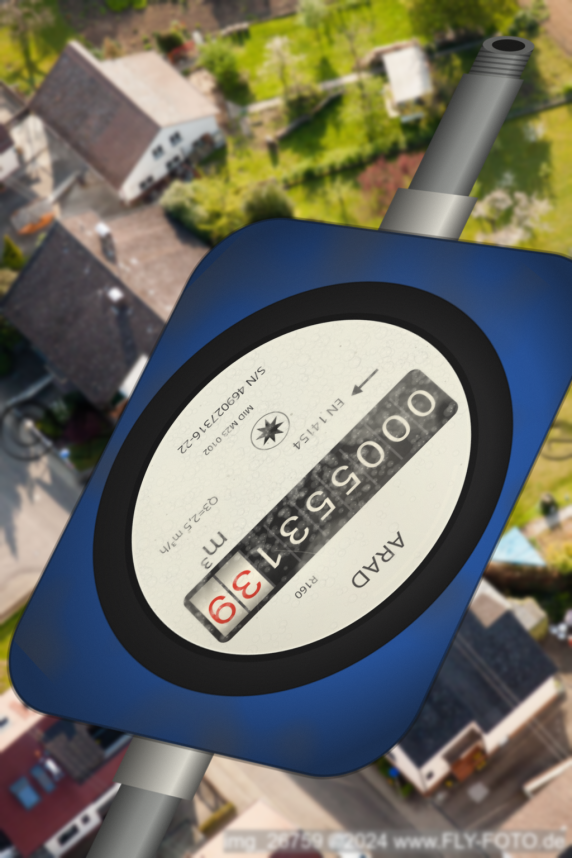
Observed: 5531.39 m³
